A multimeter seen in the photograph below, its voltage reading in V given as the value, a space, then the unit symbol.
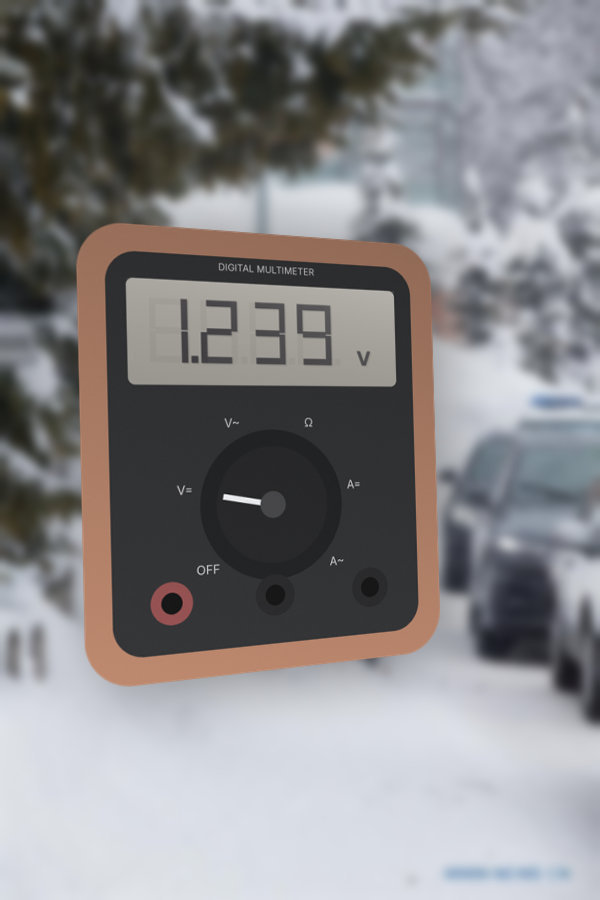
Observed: 1.239 V
